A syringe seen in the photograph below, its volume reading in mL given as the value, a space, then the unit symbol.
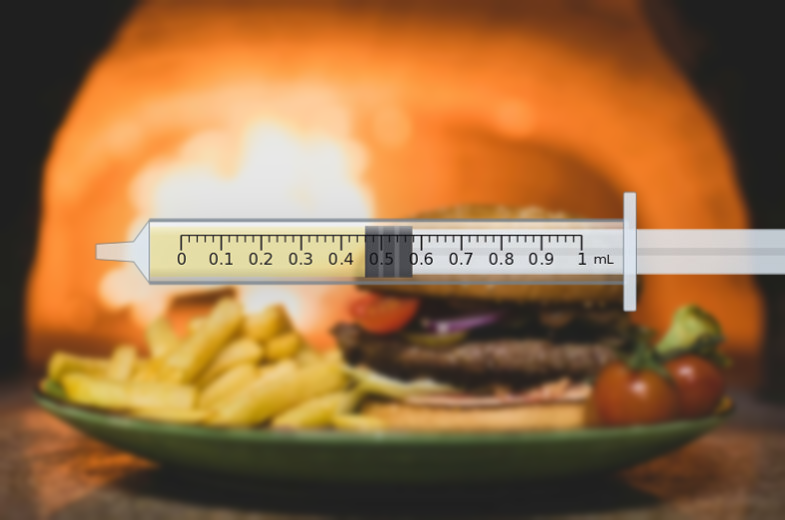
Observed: 0.46 mL
